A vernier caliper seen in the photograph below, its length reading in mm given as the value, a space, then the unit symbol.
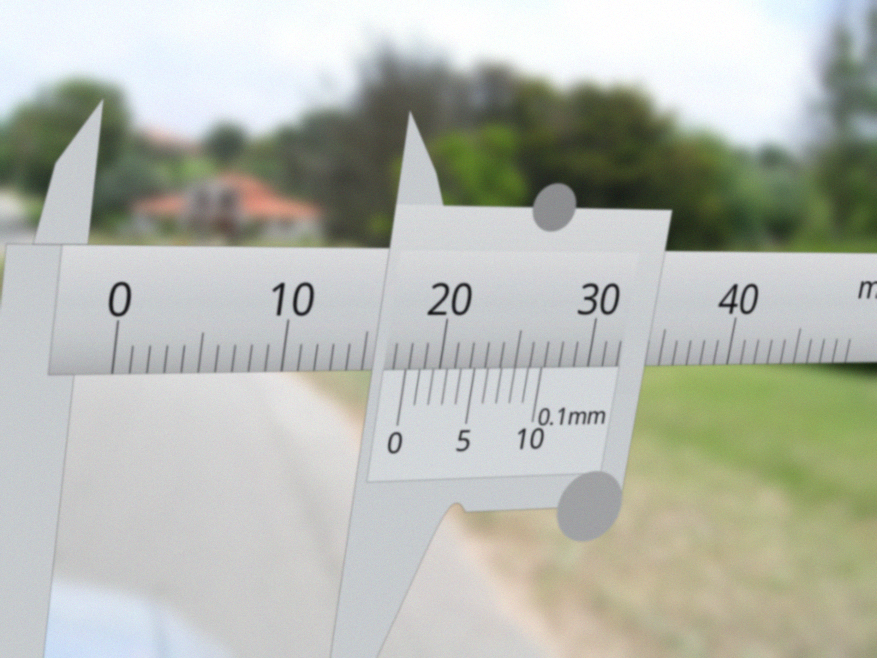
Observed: 17.8 mm
